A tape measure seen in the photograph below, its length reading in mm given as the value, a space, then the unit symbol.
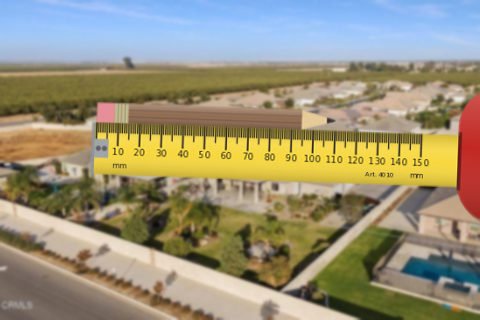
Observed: 110 mm
